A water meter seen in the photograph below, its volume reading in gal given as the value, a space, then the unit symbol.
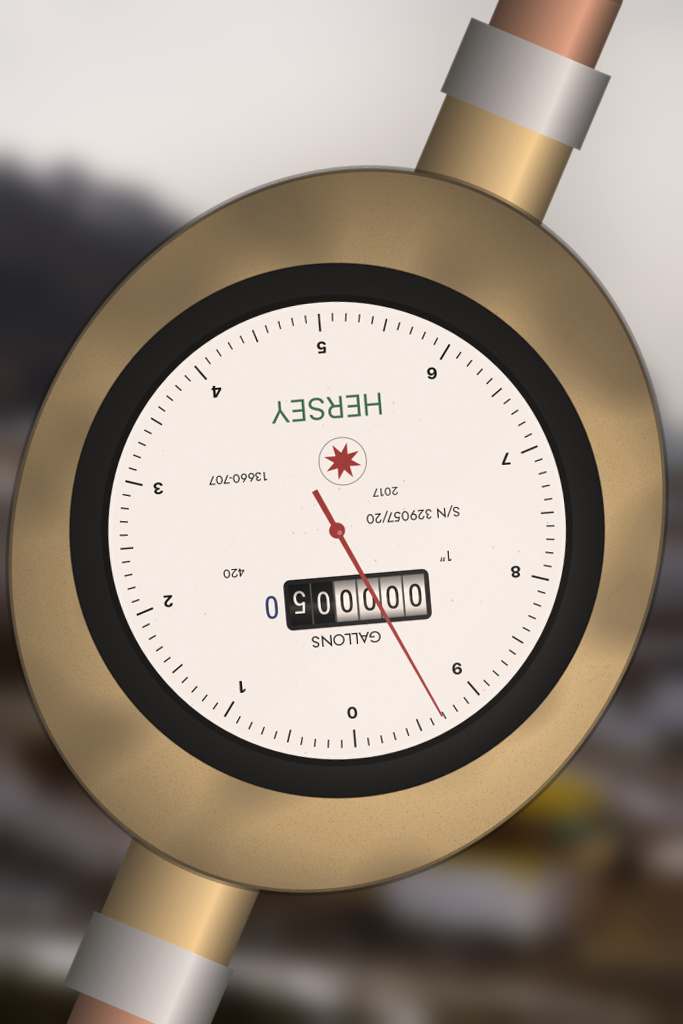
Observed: 49.3 gal
